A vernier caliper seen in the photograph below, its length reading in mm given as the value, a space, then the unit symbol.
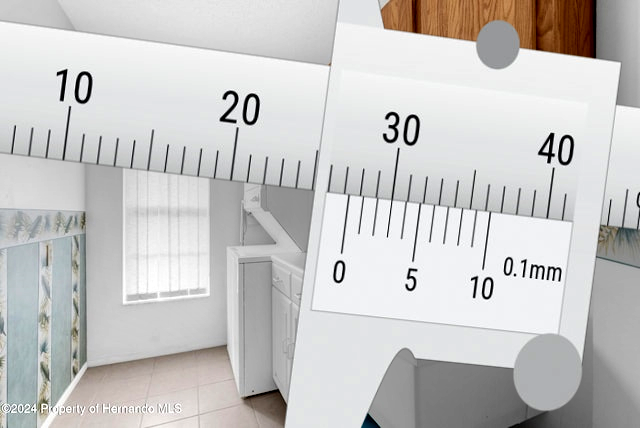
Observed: 27.3 mm
